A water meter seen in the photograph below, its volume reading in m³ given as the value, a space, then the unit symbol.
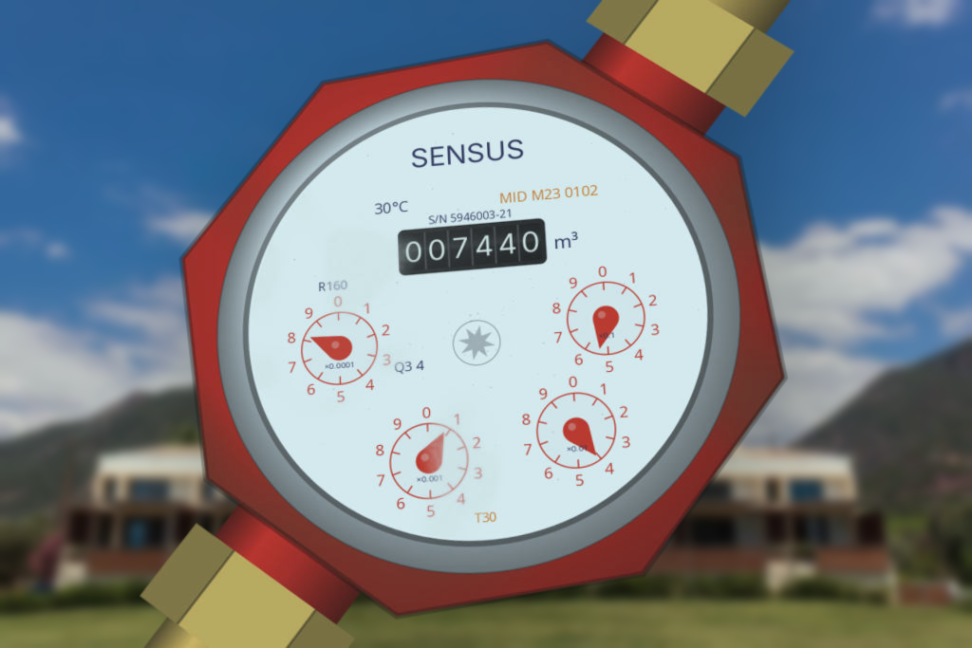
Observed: 7440.5408 m³
